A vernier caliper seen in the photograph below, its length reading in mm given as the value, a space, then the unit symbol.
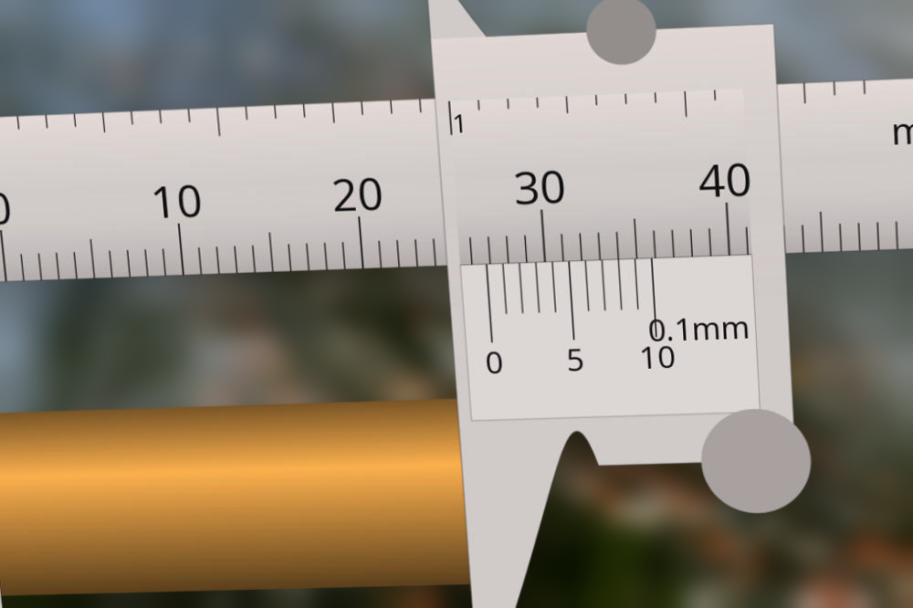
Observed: 26.8 mm
